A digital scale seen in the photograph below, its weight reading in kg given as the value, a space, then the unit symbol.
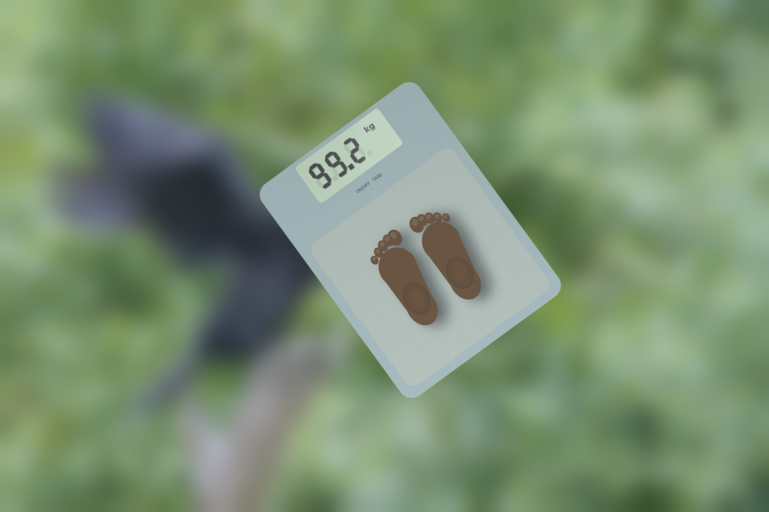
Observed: 99.2 kg
